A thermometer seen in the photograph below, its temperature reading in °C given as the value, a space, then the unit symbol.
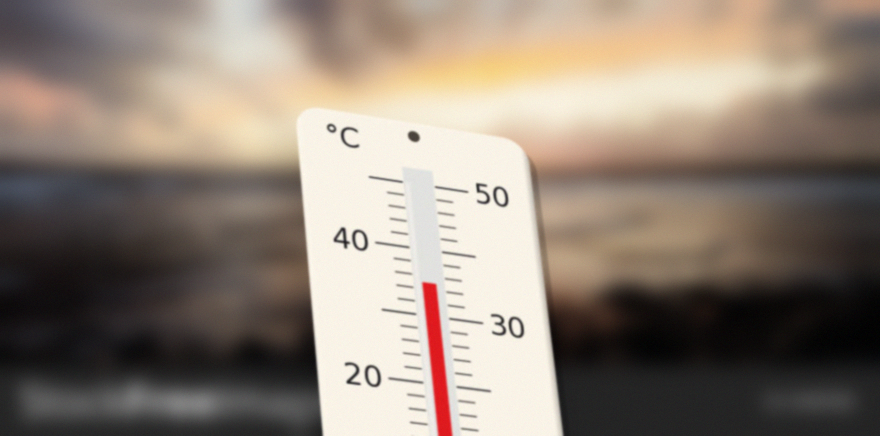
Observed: 35 °C
